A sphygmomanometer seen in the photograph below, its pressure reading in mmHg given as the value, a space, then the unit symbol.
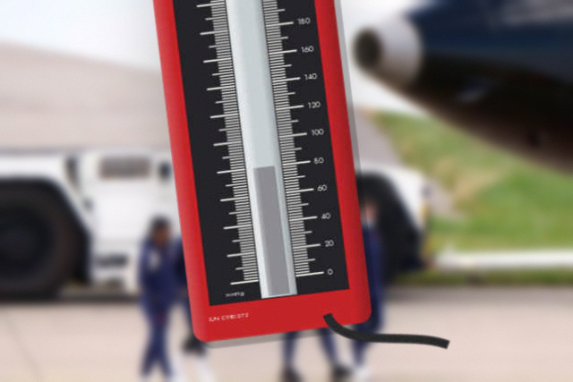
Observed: 80 mmHg
